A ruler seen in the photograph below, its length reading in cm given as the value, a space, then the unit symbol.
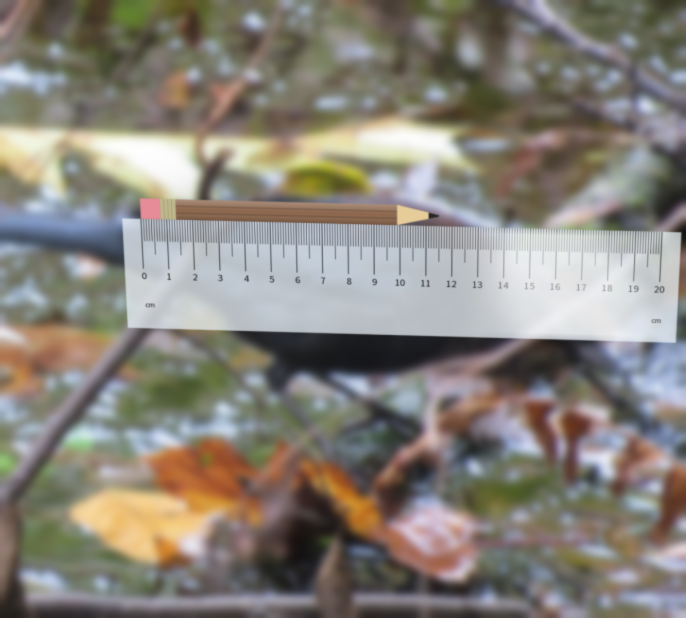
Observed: 11.5 cm
